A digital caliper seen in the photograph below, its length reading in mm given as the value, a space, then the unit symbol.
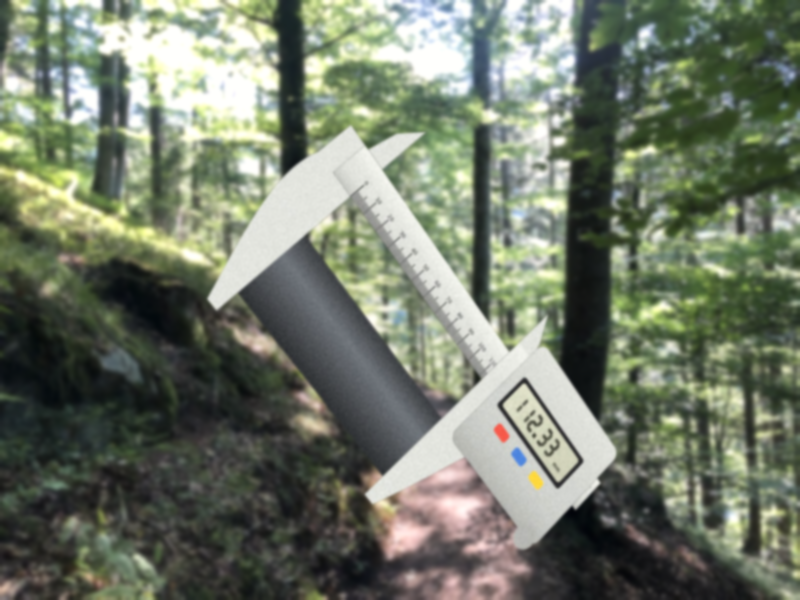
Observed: 112.33 mm
